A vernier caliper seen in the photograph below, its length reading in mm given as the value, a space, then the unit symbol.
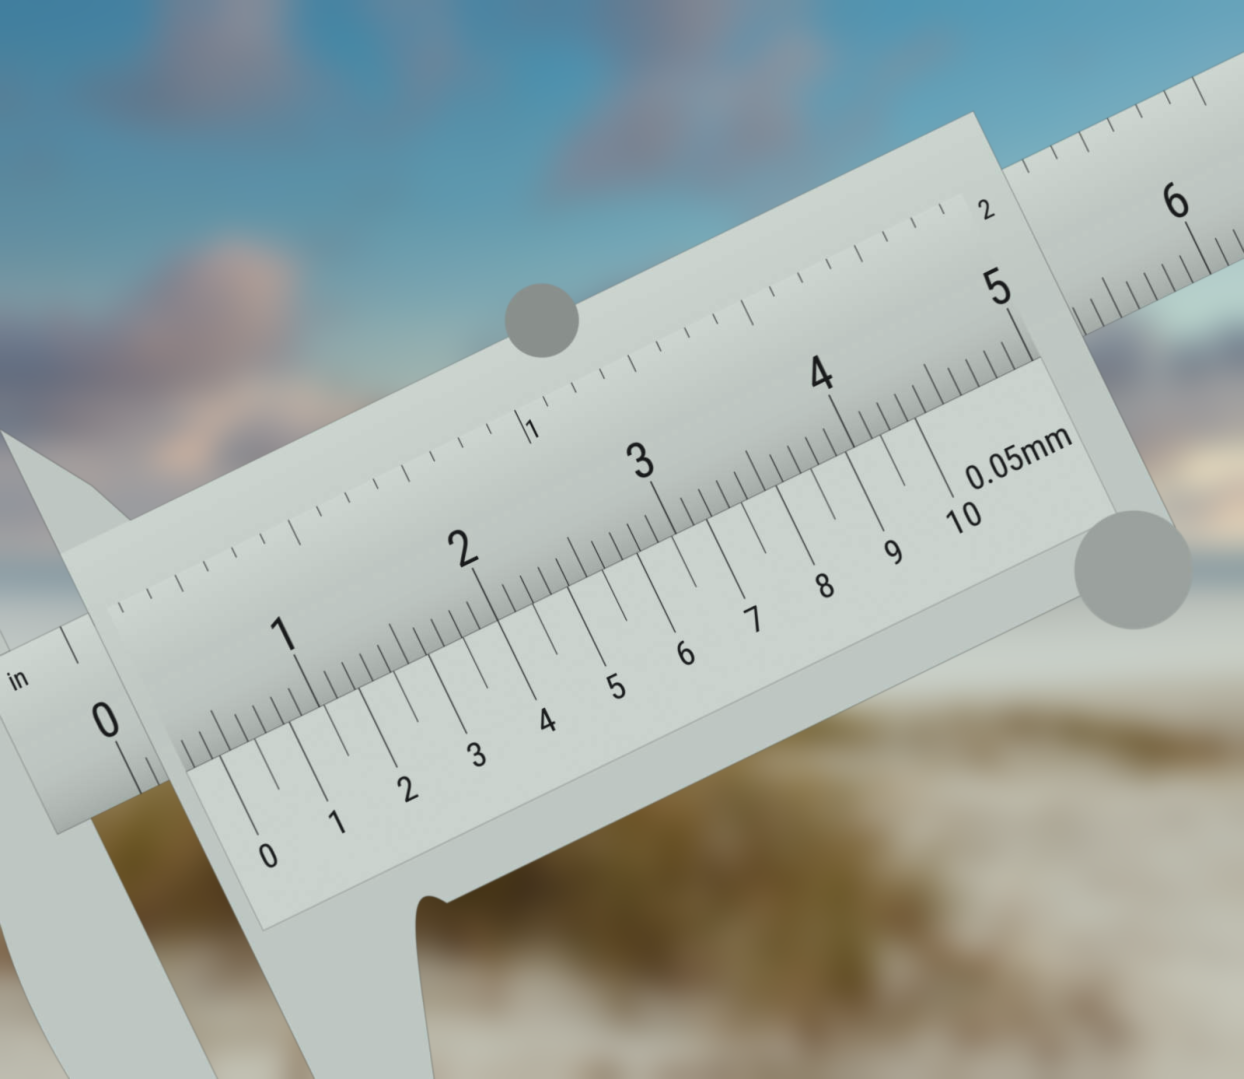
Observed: 4.4 mm
